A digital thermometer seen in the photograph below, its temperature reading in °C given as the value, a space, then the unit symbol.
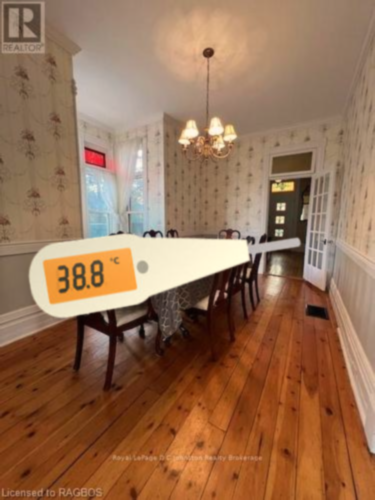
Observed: 38.8 °C
